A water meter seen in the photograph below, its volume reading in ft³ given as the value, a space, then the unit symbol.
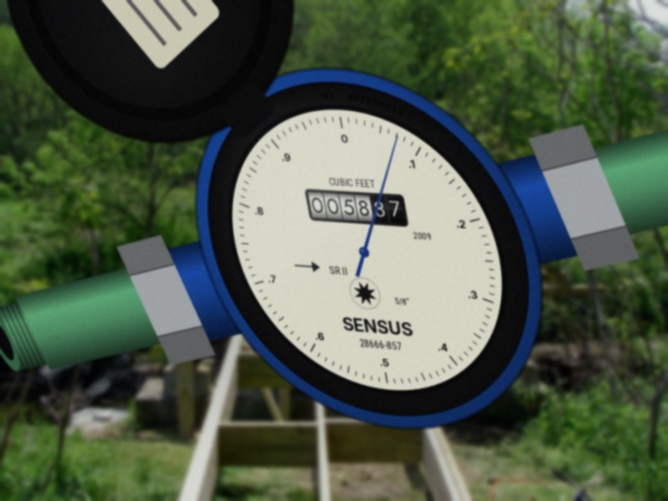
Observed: 5887.07 ft³
